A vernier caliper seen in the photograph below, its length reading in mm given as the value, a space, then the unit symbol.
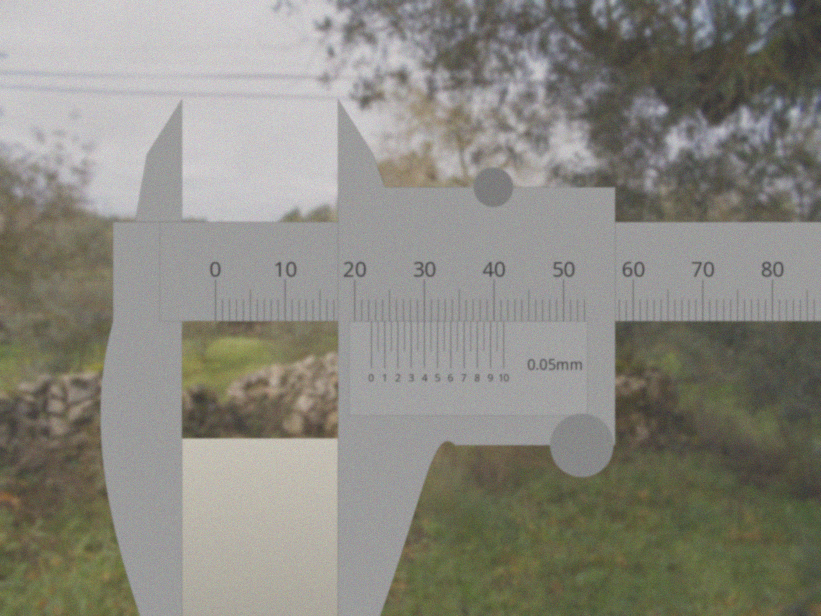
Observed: 22.4 mm
